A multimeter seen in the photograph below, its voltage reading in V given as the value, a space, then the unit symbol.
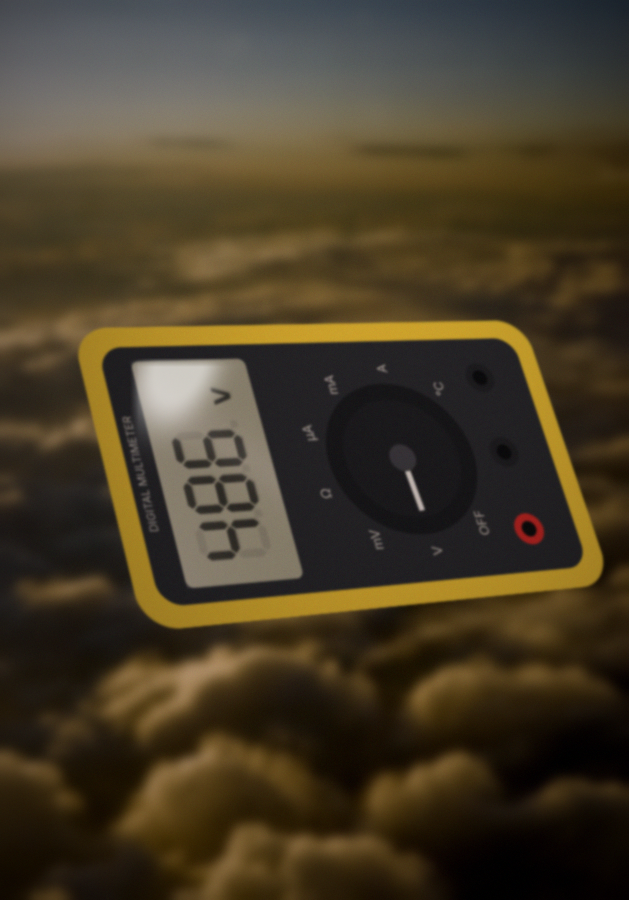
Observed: 486 V
